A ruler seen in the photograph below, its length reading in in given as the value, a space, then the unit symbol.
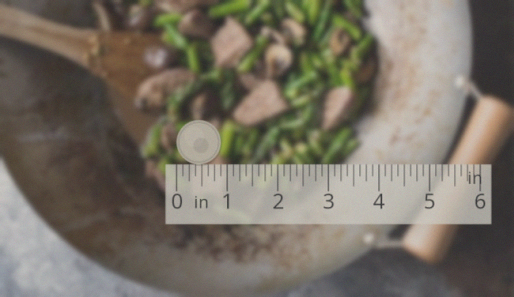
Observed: 0.875 in
